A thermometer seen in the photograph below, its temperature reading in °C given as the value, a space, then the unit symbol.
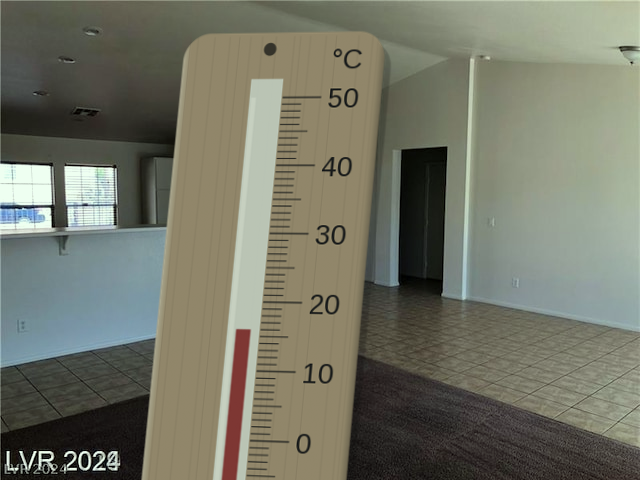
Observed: 16 °C
